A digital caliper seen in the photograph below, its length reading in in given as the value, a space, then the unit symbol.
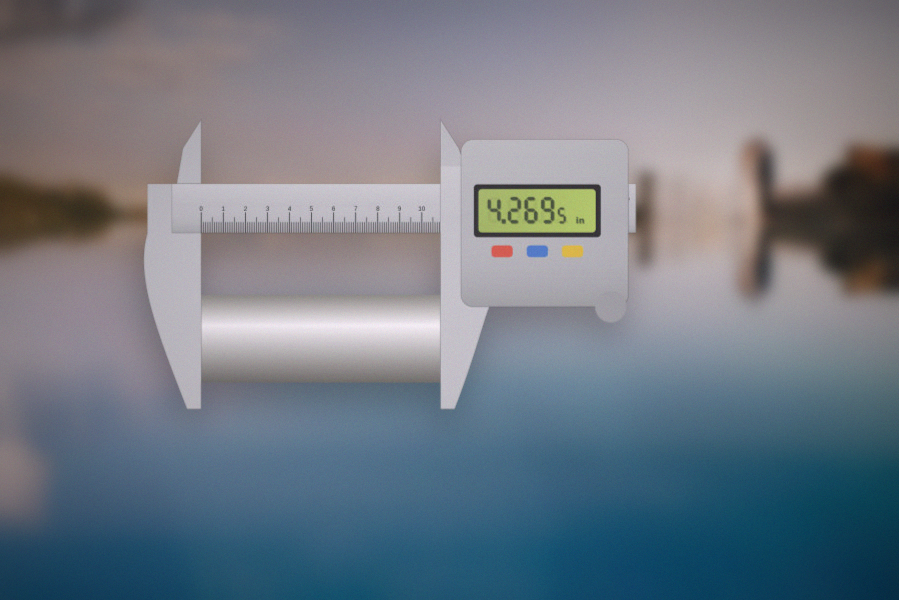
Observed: 4.2695 in
